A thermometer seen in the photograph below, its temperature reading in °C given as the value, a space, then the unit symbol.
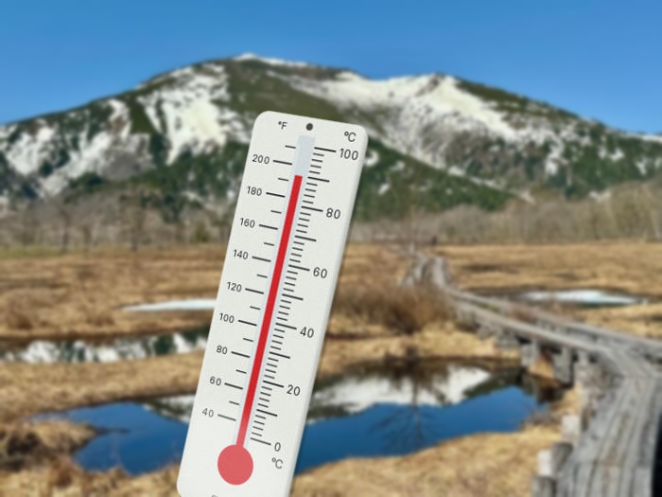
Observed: 90 °C
